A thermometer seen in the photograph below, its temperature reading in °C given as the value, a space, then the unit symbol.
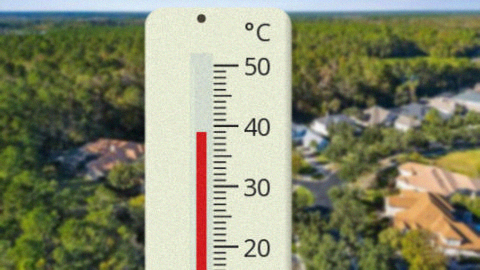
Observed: 39 °C
